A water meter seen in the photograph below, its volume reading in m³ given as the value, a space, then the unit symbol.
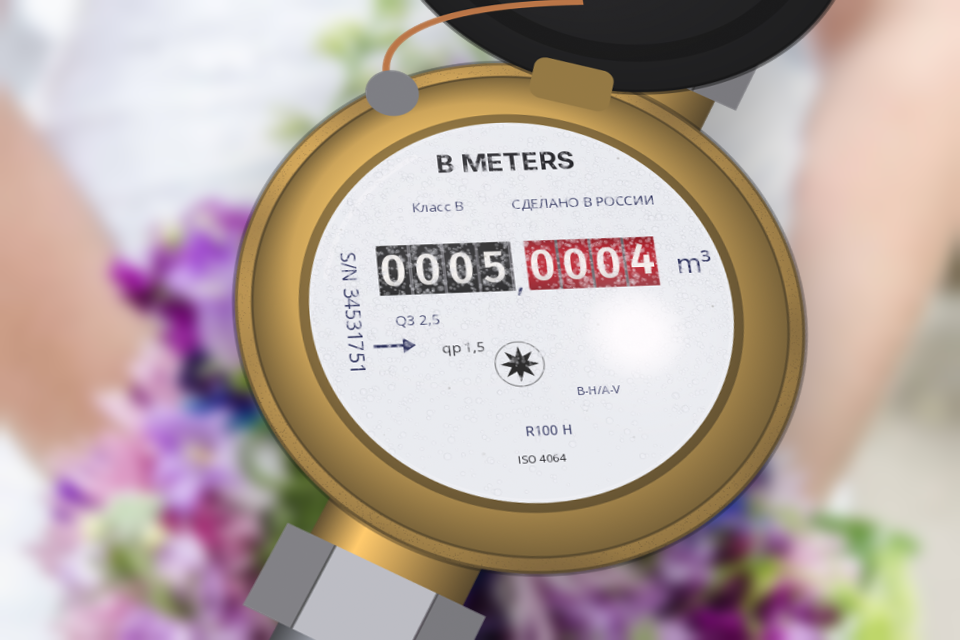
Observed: 5.0004 m³
